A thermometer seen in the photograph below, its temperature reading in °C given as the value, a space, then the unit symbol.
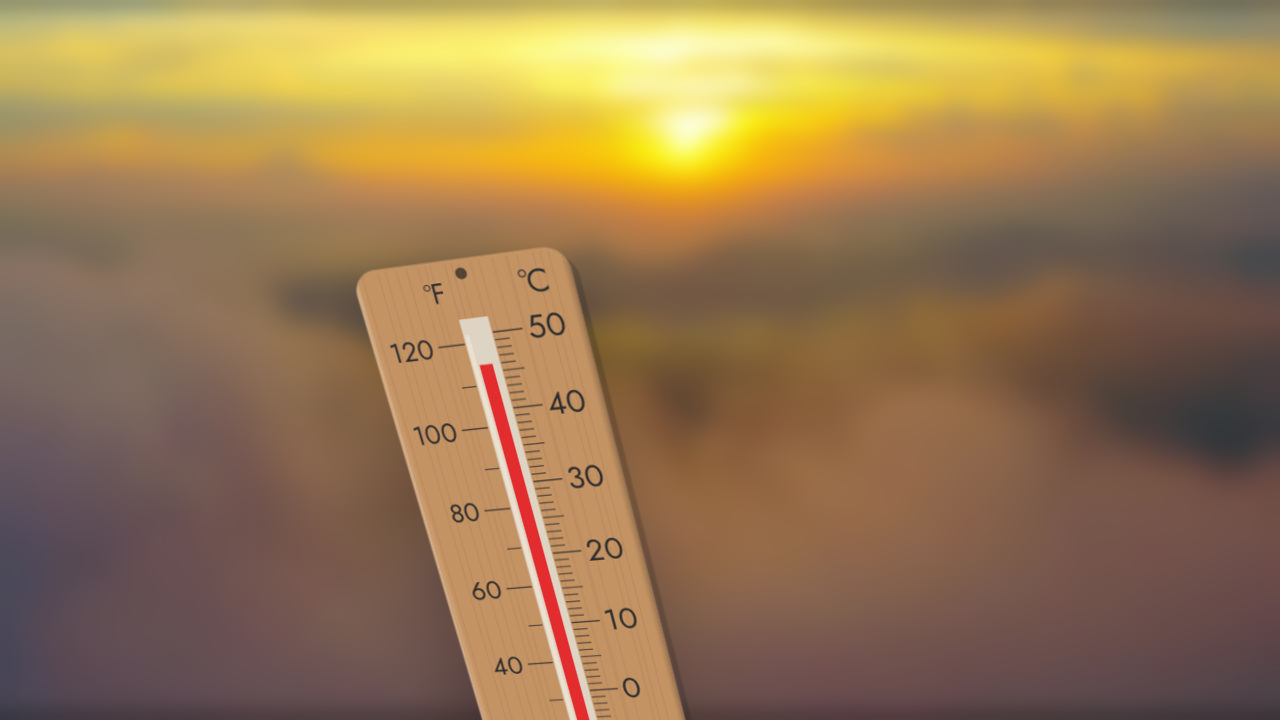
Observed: 46 °C
